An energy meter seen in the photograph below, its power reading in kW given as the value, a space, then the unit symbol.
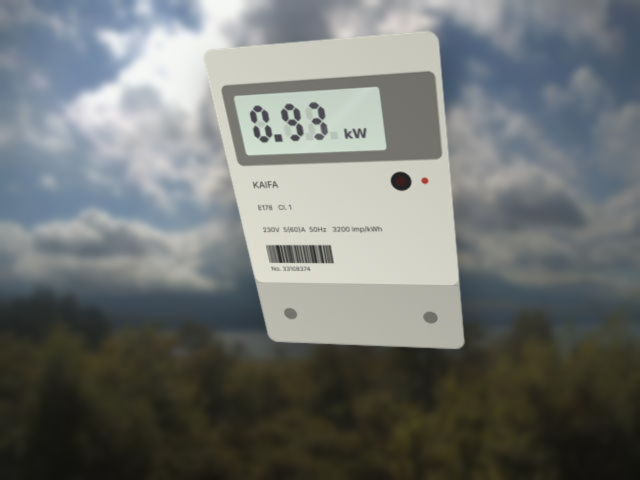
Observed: 0.93 kW
